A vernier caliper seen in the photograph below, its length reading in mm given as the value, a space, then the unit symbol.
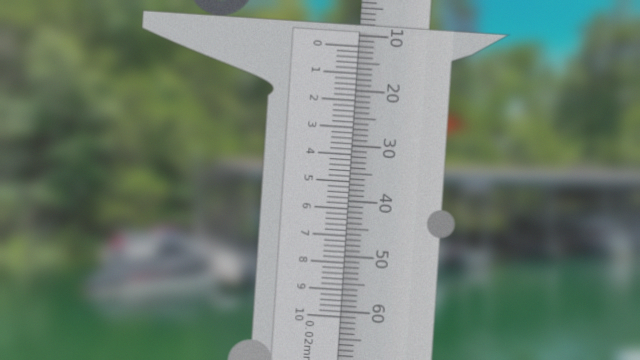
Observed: 12.0 mm
